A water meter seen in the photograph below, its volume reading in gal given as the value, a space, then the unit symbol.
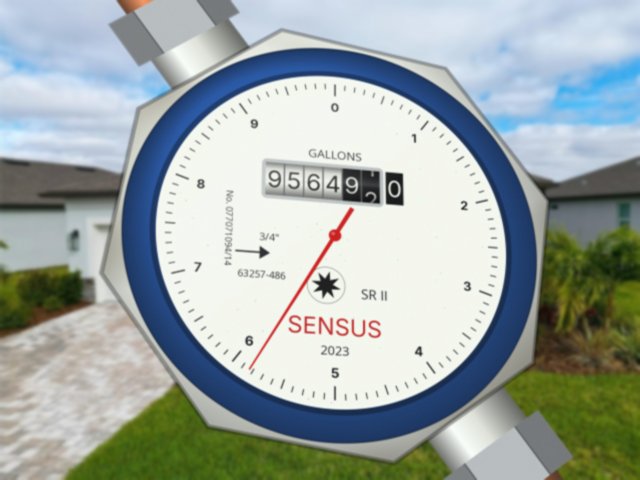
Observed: 9564915.8 gal
